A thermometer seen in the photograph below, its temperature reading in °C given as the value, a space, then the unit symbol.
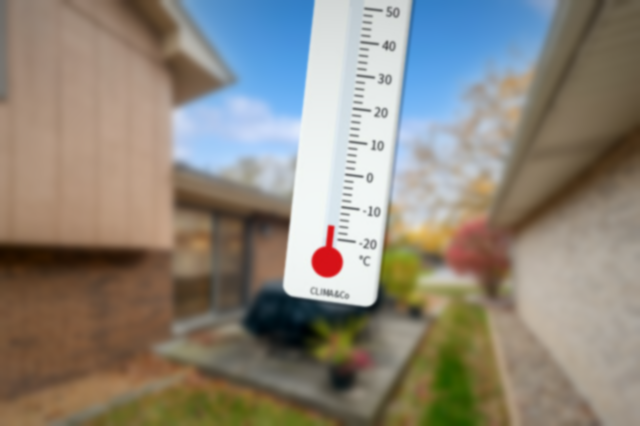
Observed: -16 °C
